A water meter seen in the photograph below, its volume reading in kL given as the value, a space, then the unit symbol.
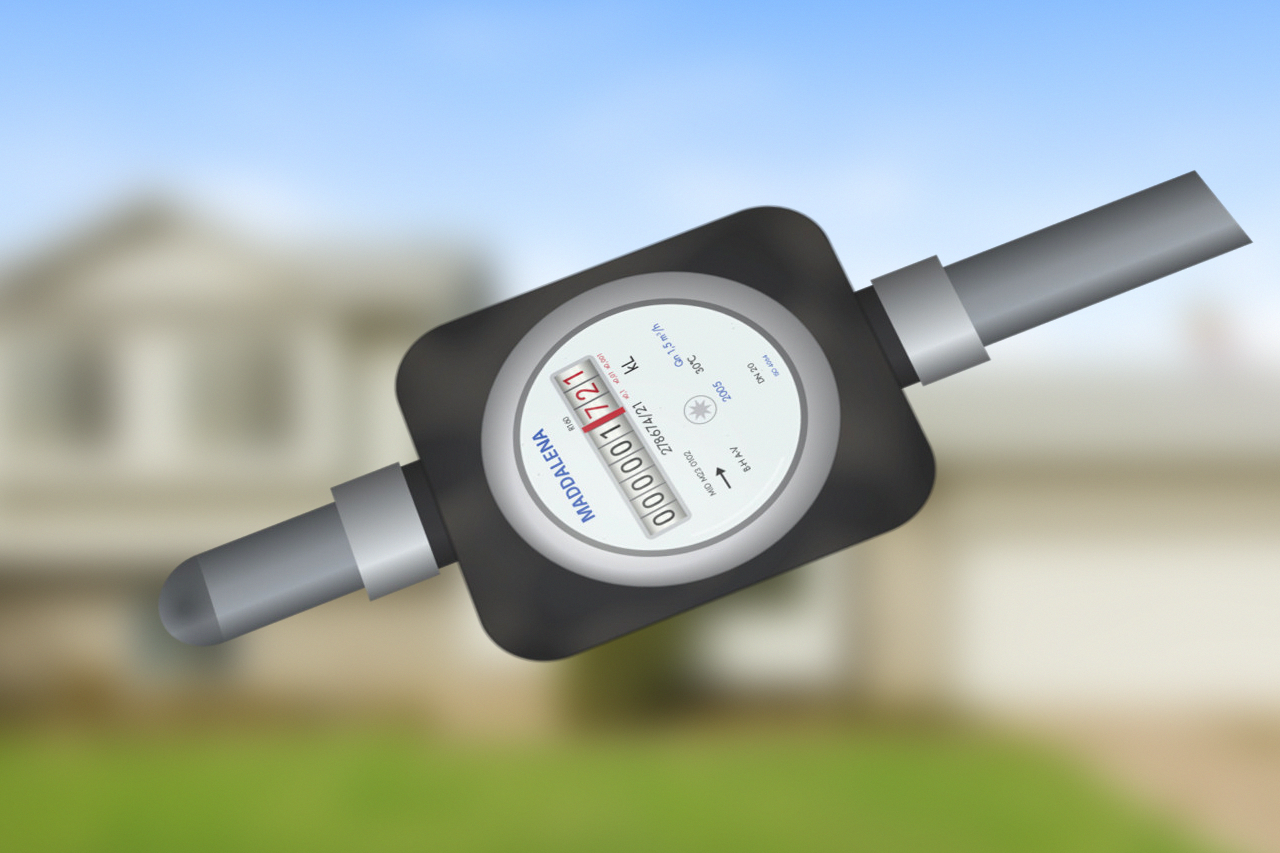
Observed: 1.721 kL
